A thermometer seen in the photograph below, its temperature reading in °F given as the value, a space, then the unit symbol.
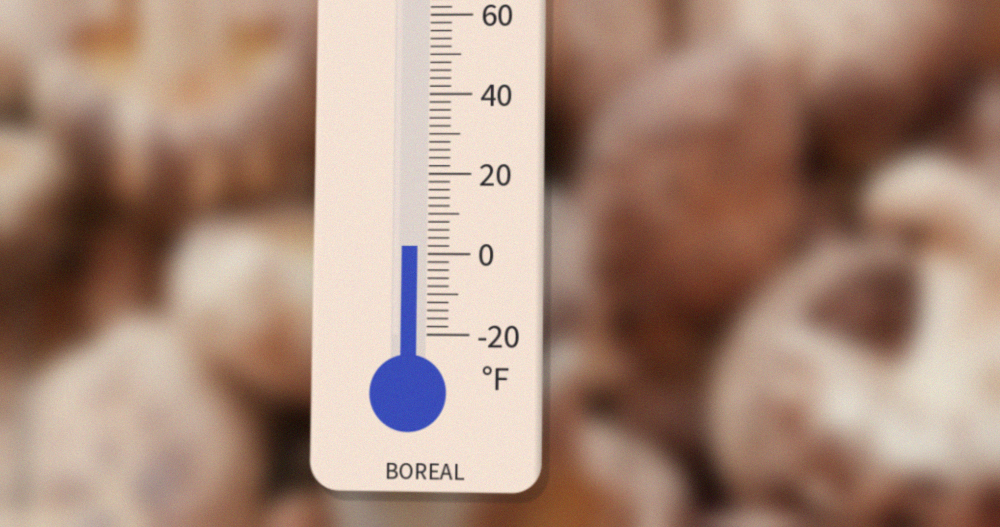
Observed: 2 °F
